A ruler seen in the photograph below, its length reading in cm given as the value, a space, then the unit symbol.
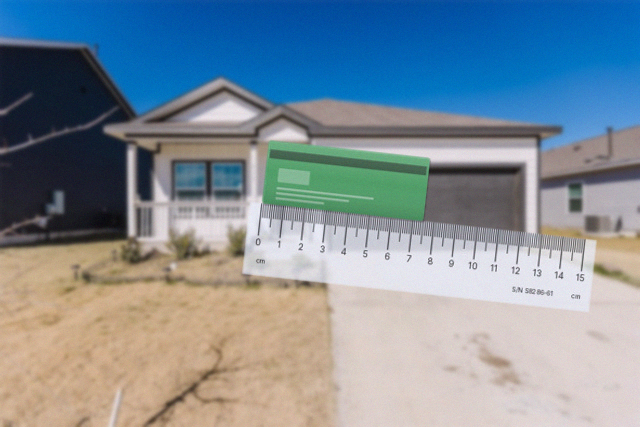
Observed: 7.5 cm
